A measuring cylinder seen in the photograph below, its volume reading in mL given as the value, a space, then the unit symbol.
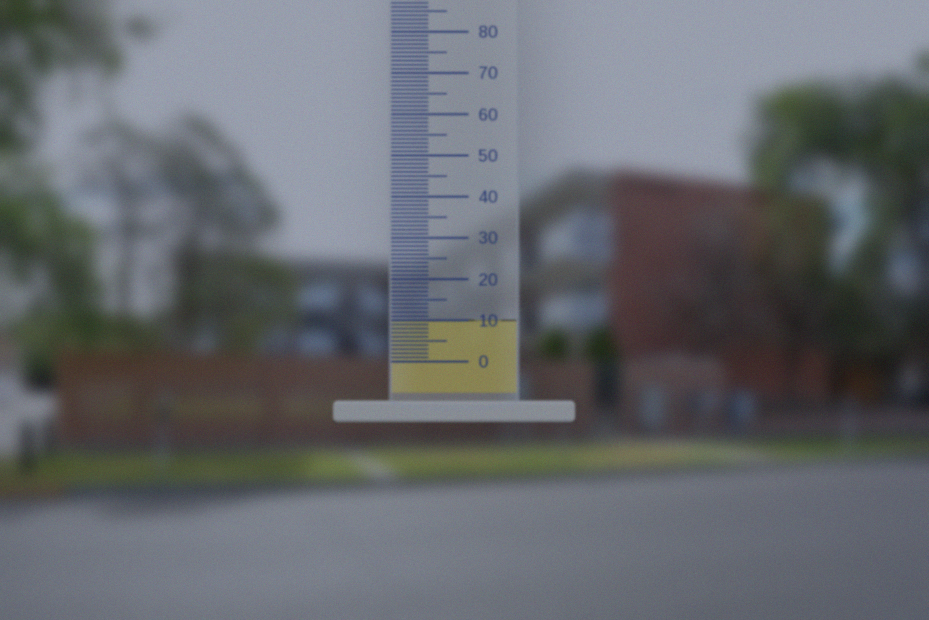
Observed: 10 mL
